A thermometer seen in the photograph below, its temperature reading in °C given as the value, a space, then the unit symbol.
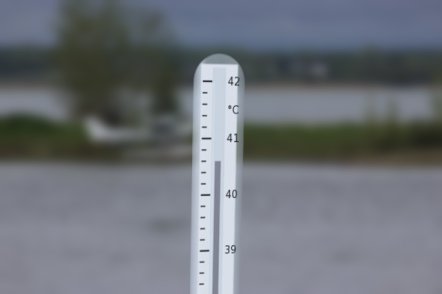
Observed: 40.6 °C
